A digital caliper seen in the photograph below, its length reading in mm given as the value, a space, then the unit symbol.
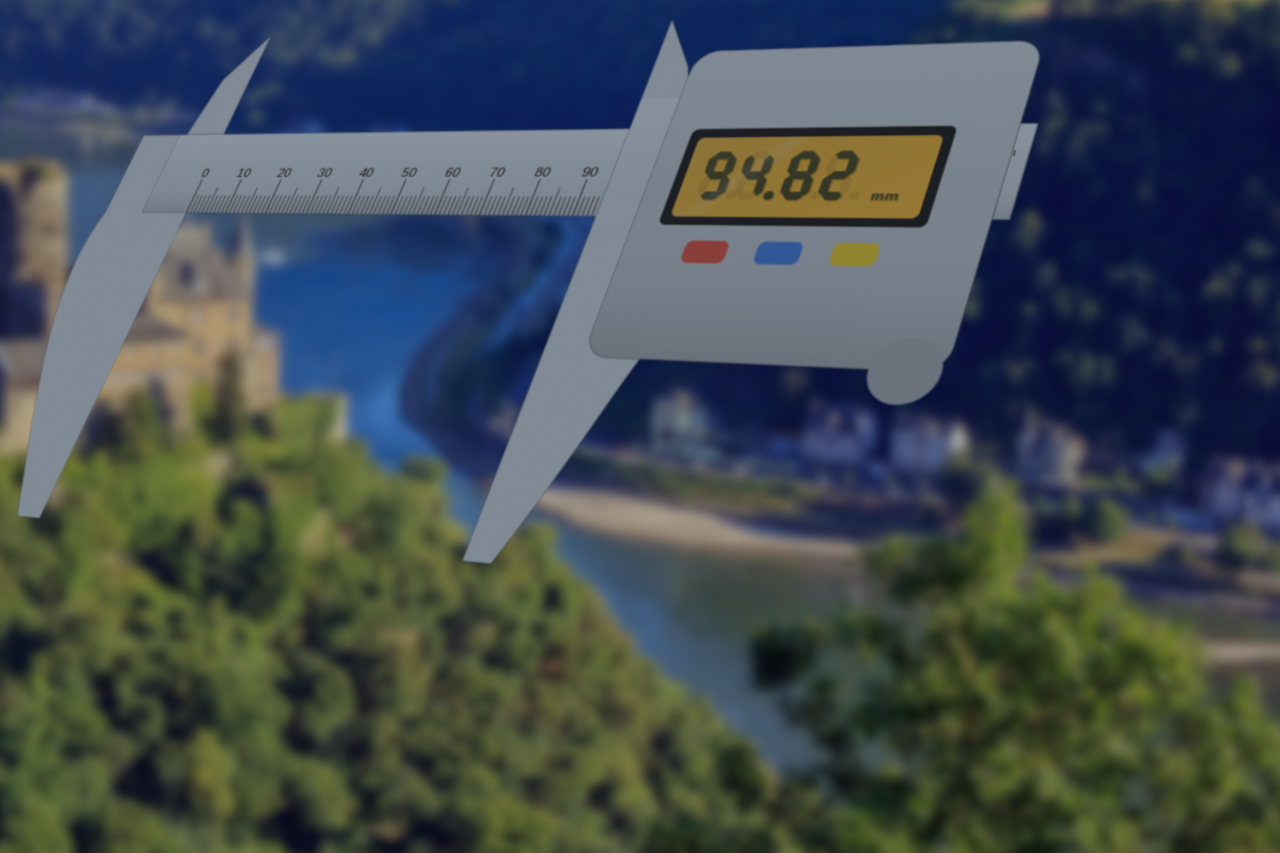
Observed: 94.82 mm
